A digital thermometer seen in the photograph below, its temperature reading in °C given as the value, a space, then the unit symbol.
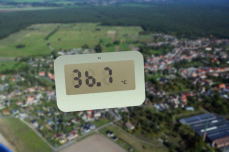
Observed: 36.7 °C
